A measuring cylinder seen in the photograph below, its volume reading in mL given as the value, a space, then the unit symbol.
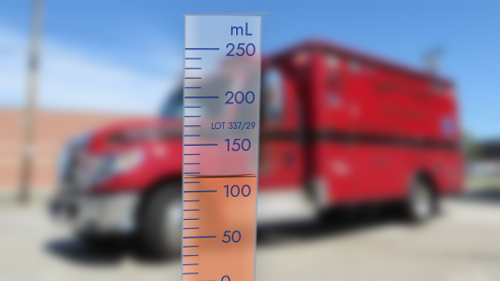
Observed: 115 mL
